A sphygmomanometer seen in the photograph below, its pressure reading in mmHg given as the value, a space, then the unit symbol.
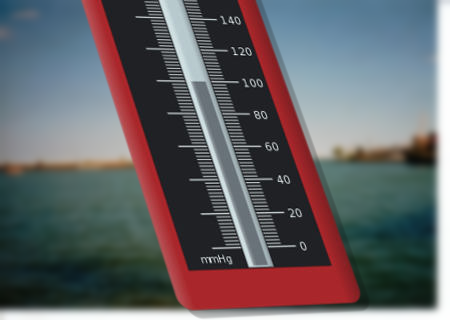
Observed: 100 mmHg
